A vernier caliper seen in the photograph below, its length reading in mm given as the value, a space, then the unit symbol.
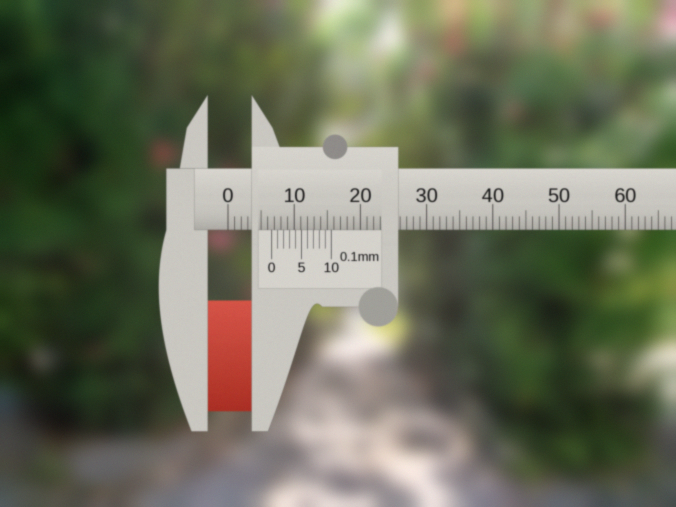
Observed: 6.6 mm
